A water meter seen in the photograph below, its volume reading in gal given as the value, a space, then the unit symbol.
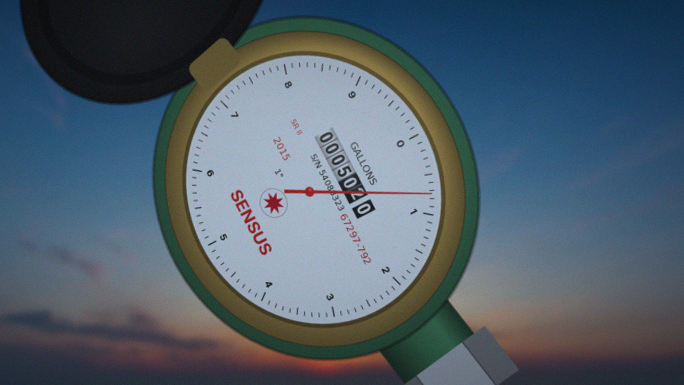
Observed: 5020.7 gal
